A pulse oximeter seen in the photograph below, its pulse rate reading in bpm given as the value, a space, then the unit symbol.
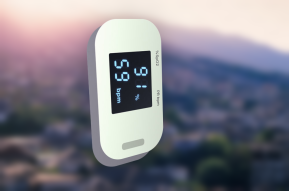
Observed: 59 bpm
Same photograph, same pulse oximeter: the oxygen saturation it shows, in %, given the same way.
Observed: 91 %
